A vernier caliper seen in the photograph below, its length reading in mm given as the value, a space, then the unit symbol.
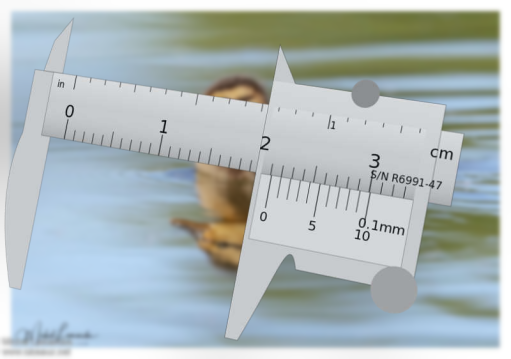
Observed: 21.1 mm
